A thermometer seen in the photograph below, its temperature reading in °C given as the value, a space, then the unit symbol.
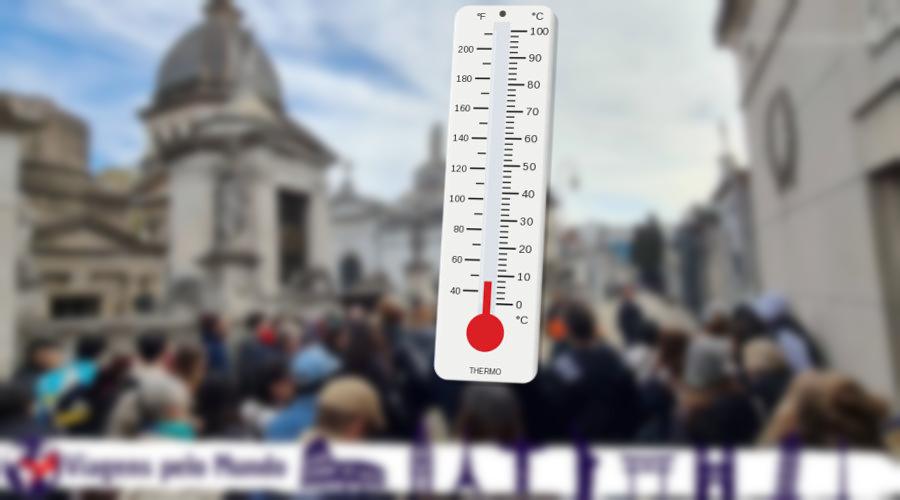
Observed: 8 °C
